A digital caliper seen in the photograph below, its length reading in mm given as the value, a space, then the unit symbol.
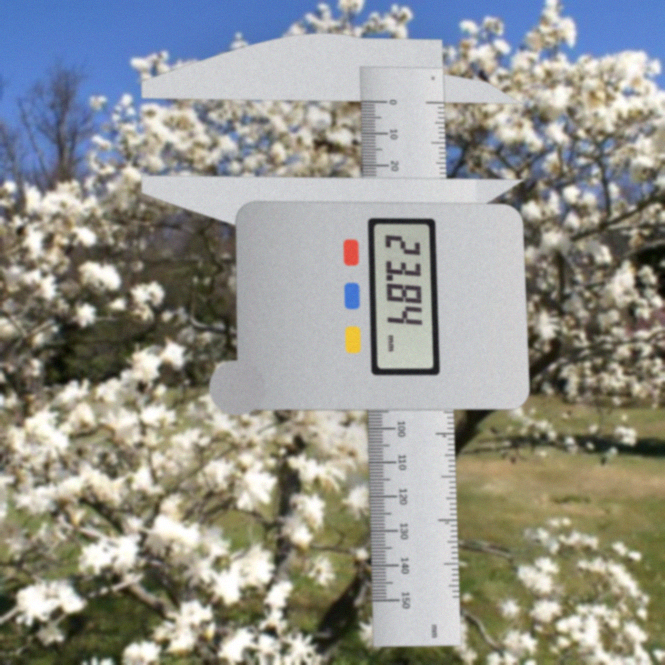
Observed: 23.84 mm
